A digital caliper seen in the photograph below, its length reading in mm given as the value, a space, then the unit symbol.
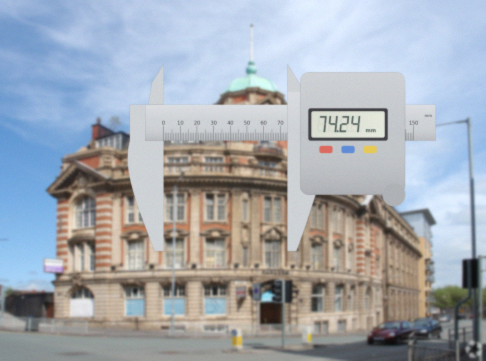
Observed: 74.24 mm
